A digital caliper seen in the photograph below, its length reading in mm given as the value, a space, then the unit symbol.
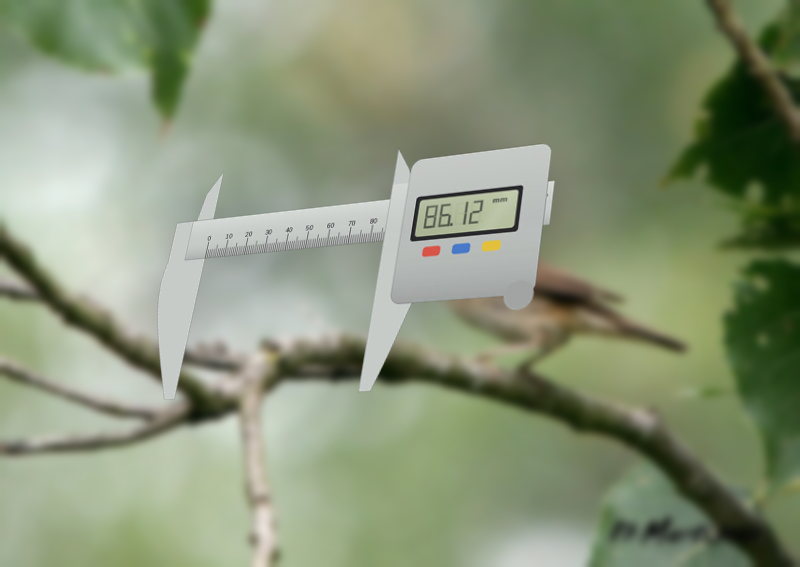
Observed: 86.12 mm
